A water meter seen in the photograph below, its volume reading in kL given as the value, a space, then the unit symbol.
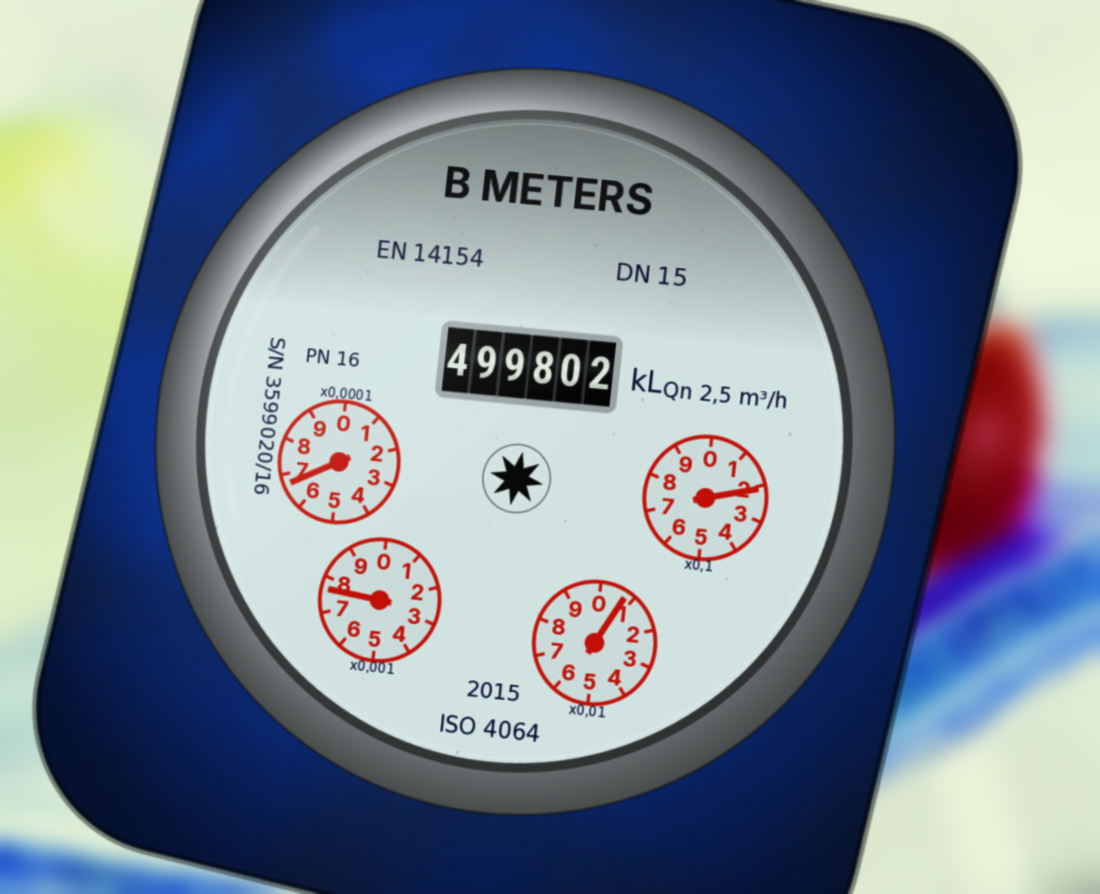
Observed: 499802.2076 kL
